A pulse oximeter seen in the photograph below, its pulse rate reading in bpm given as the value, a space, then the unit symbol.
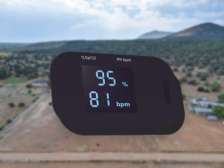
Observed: 81 bpm
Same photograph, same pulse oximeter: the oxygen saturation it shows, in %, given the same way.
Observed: 95 %
